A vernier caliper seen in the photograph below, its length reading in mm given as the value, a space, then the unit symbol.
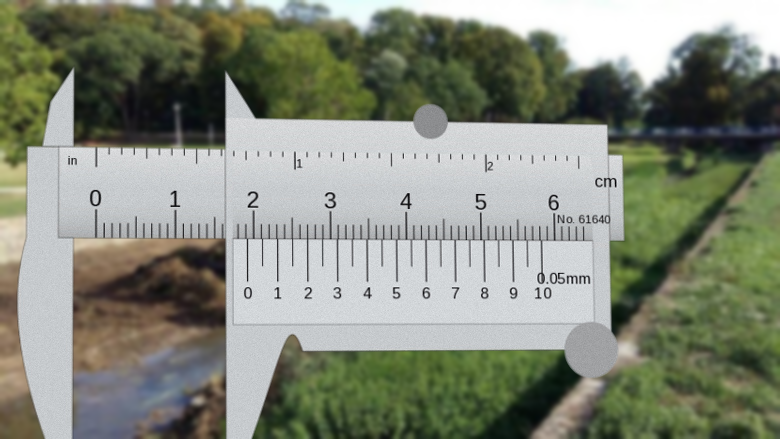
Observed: 19.2 mm
